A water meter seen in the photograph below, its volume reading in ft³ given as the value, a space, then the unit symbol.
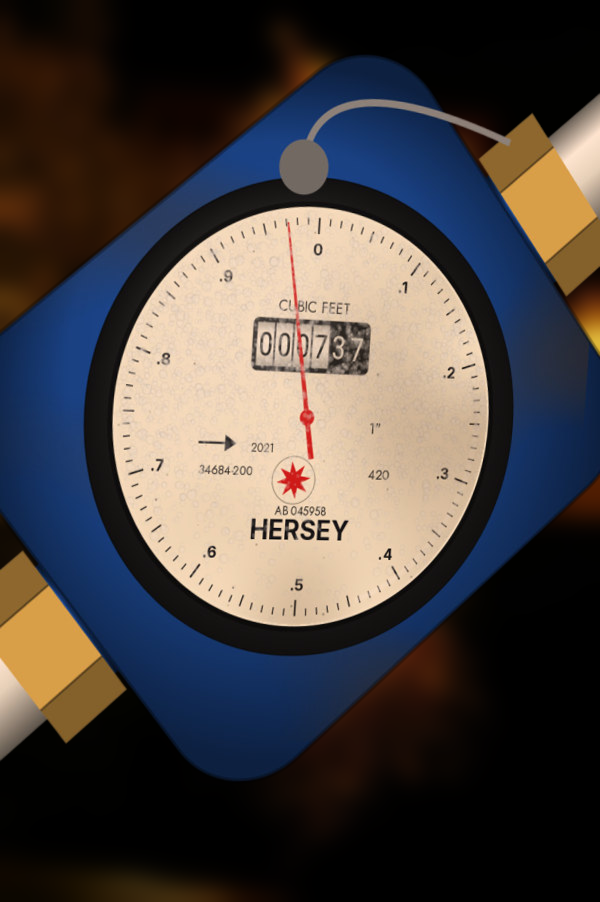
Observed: 736.97 ft³
